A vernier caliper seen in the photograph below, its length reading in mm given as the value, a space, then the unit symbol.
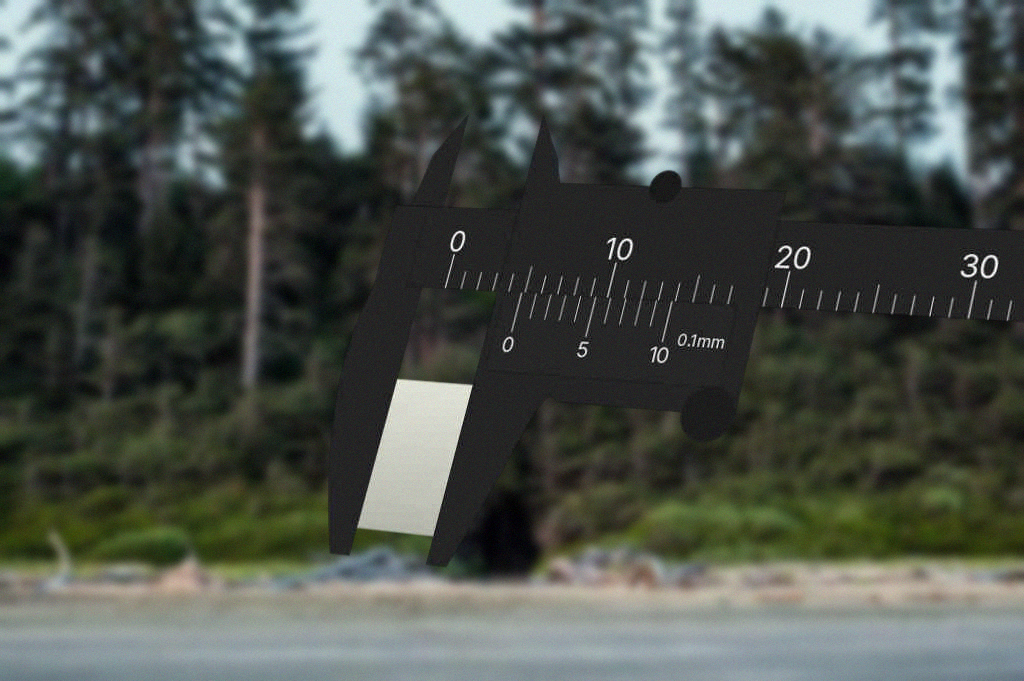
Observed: 4.8 mm
